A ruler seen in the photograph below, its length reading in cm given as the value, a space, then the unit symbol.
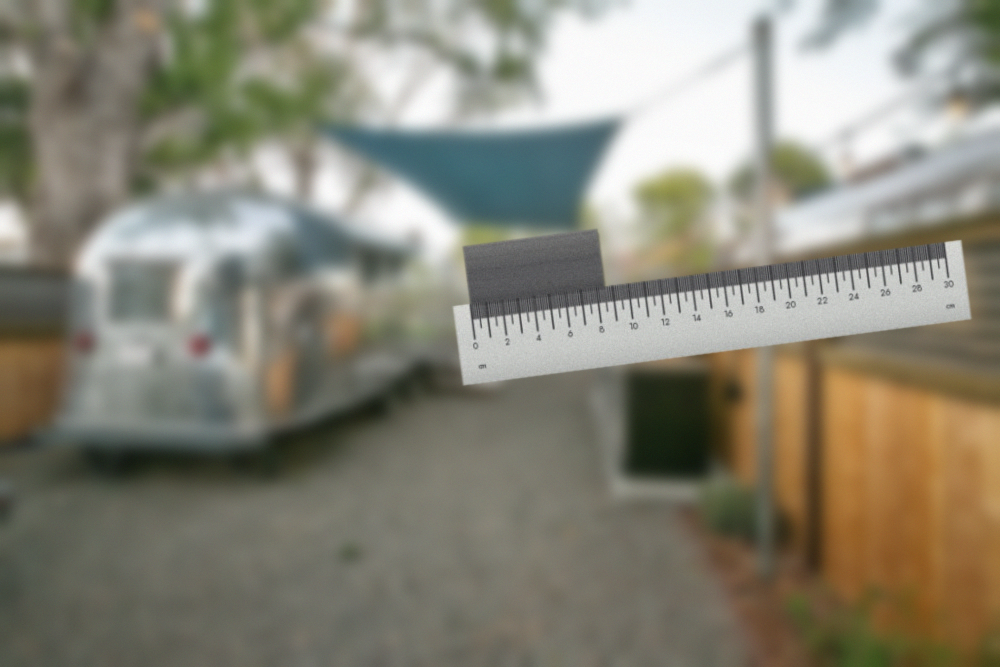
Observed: 8.5 cm
